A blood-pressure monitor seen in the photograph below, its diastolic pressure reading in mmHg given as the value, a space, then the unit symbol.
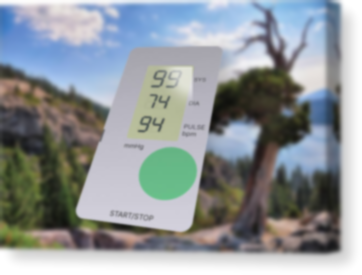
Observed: 74 mmHg
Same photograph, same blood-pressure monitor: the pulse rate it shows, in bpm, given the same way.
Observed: 94 bpm
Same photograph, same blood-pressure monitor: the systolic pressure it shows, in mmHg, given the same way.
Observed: 99 mmHg
